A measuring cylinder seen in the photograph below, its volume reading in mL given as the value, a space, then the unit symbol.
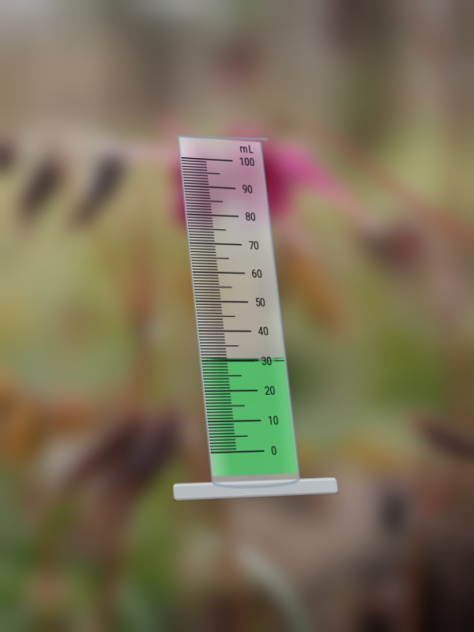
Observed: 30 mL
